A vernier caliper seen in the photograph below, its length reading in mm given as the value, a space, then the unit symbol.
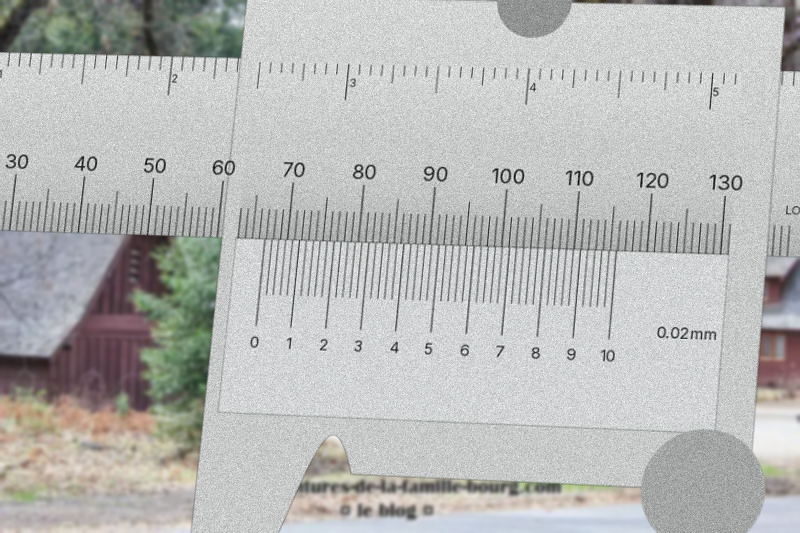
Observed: 66.8 mm
